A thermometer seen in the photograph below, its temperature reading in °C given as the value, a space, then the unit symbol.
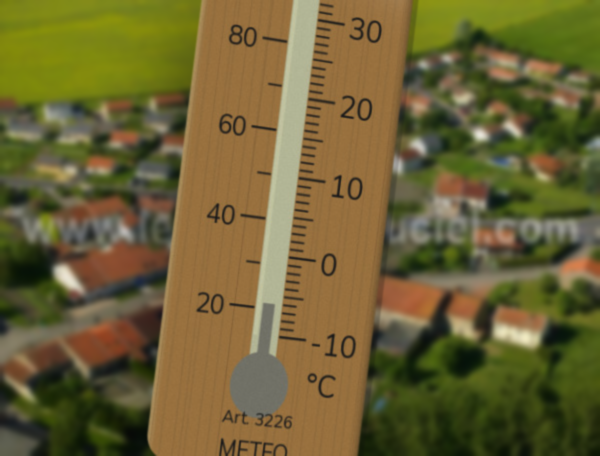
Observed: -6 °C
